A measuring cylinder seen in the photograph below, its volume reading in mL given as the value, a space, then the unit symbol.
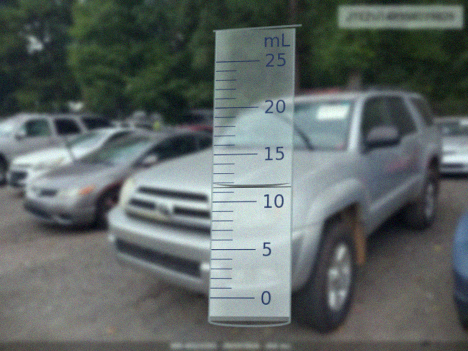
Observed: 11.5 mL
